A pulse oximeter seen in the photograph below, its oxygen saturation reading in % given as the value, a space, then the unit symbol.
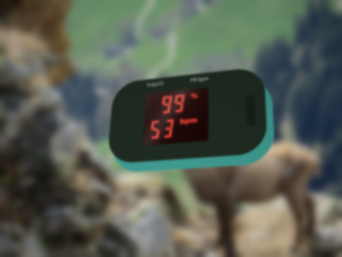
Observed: 99 %
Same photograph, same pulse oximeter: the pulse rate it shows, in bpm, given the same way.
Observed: 53 bpm
